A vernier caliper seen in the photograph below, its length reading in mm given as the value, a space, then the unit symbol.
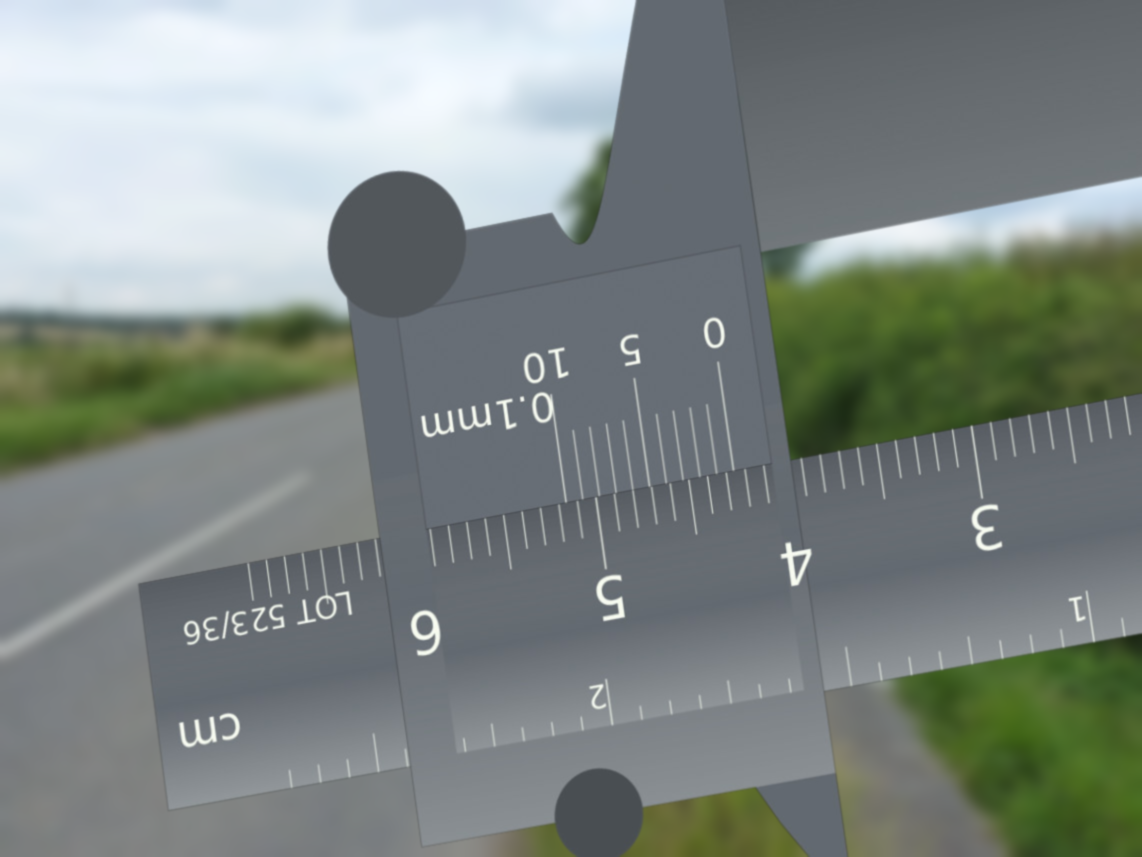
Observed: 42.6 mm
